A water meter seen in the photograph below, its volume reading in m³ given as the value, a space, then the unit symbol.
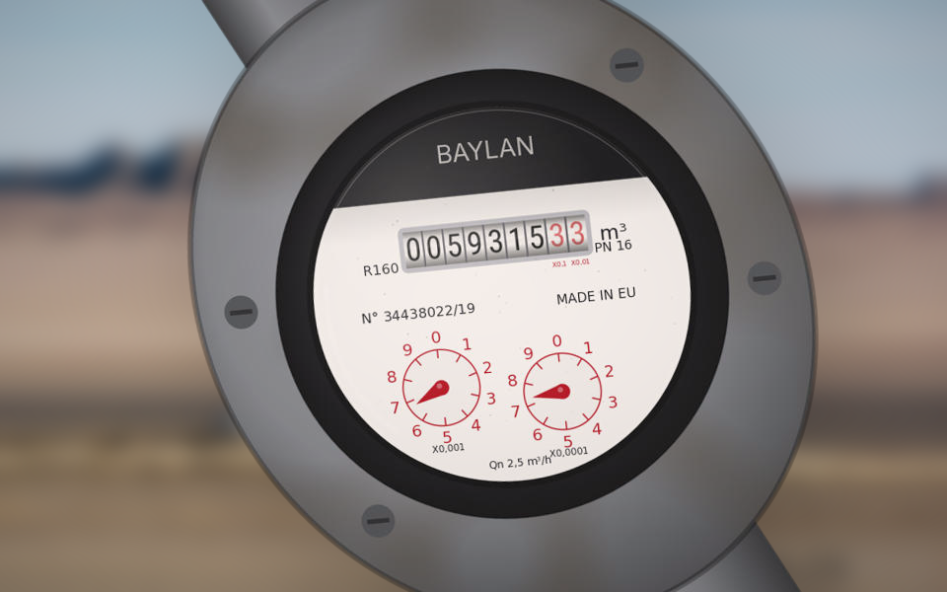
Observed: 59315.3367 m³
